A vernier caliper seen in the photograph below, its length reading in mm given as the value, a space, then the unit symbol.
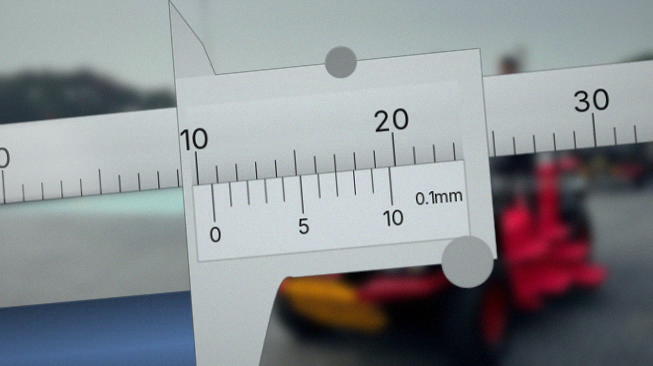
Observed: 10.7 mm
